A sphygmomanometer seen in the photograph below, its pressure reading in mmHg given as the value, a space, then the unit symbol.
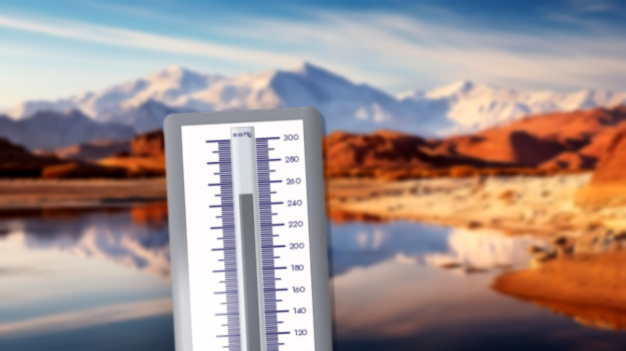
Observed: 250 mmHg
